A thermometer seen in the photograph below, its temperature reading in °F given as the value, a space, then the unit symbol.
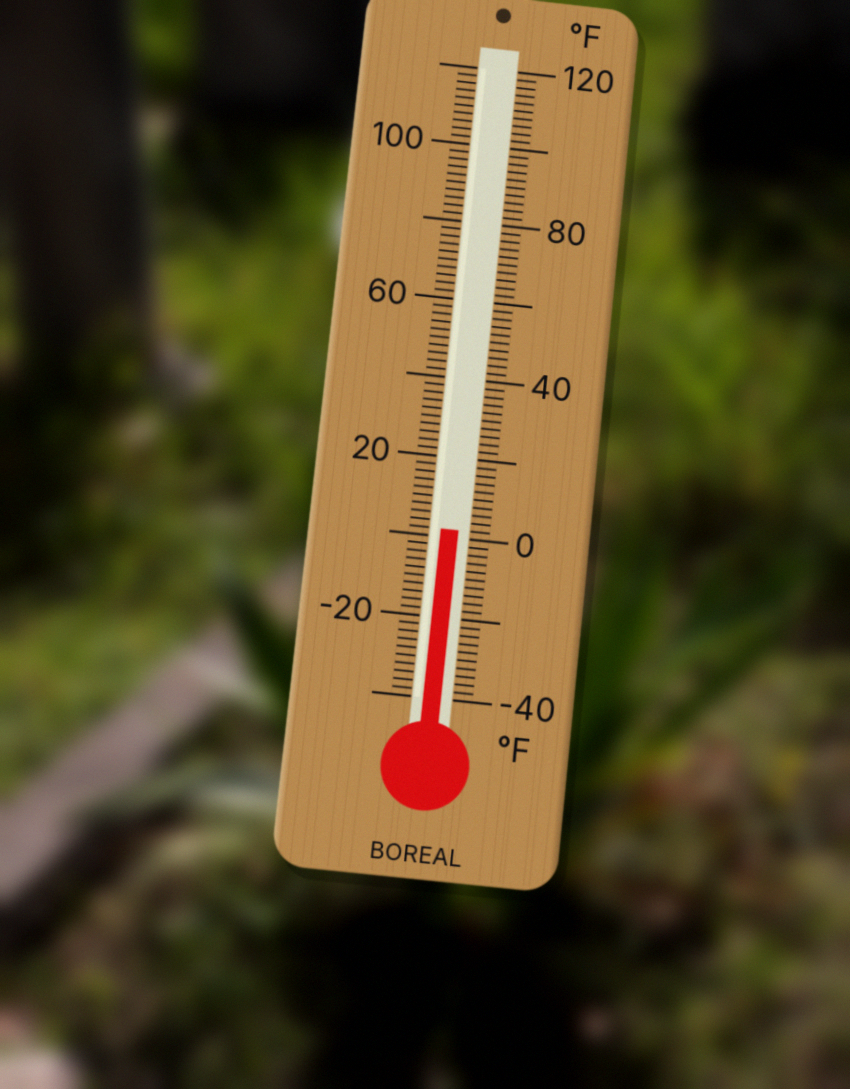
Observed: 2 °F
